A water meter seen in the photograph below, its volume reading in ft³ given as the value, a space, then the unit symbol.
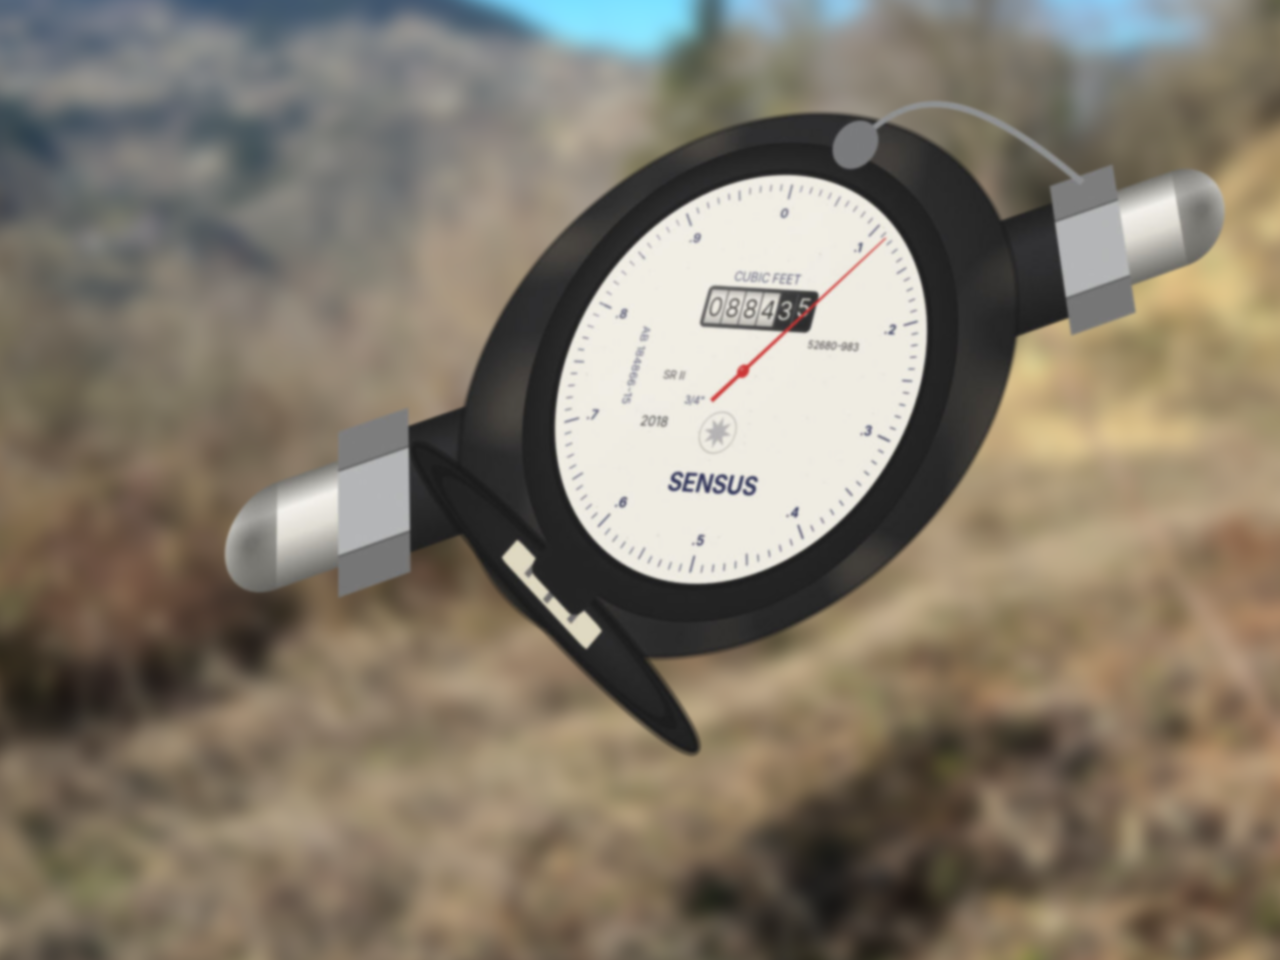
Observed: 88435.11 ft³
